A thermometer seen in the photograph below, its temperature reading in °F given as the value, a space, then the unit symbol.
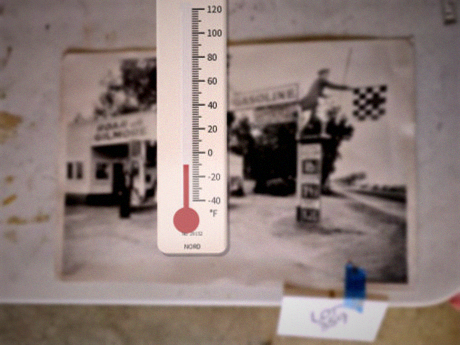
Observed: -10 °F
